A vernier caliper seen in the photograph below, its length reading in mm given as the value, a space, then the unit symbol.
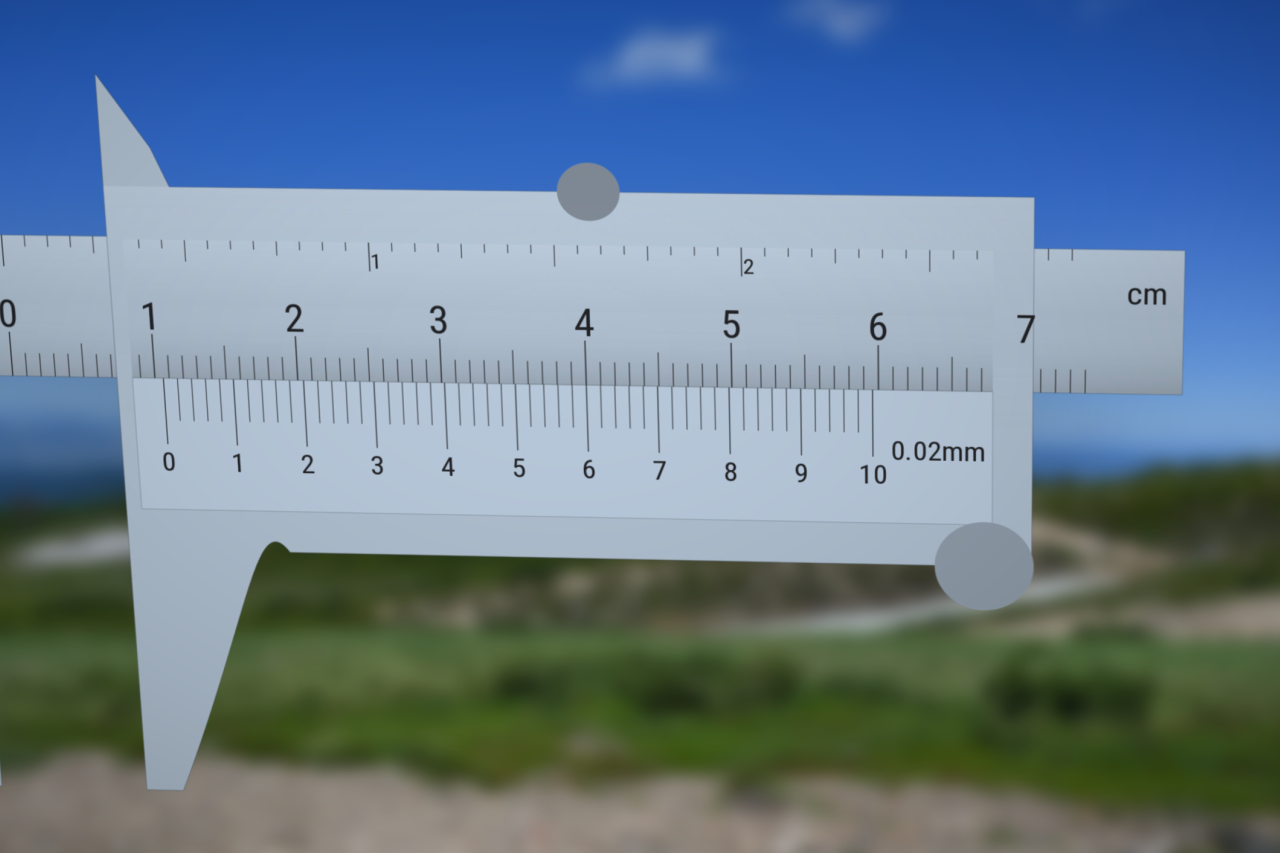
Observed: 10.6 mm
